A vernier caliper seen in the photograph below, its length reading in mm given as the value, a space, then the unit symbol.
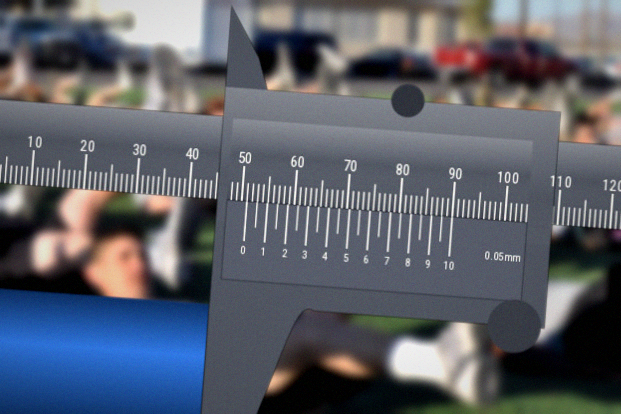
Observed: 51.0 mm
